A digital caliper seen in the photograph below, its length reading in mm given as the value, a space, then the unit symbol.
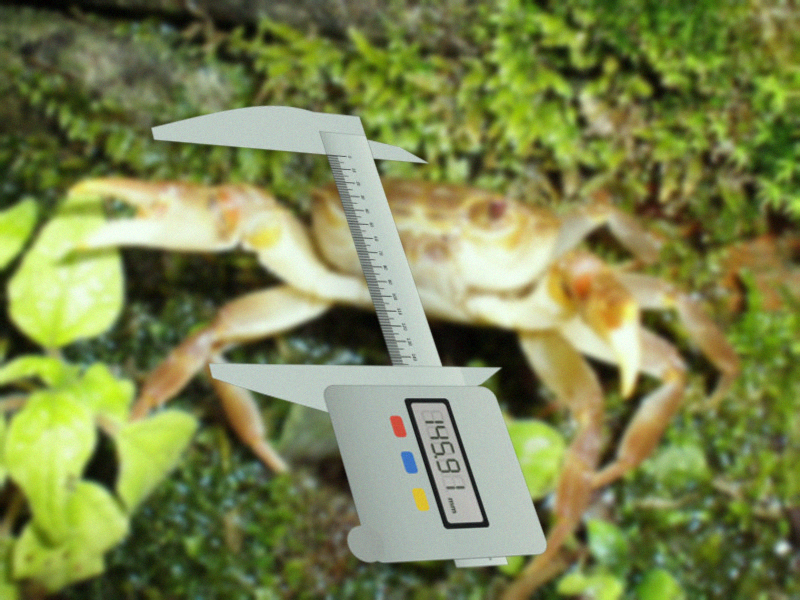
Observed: 145.91 mm
